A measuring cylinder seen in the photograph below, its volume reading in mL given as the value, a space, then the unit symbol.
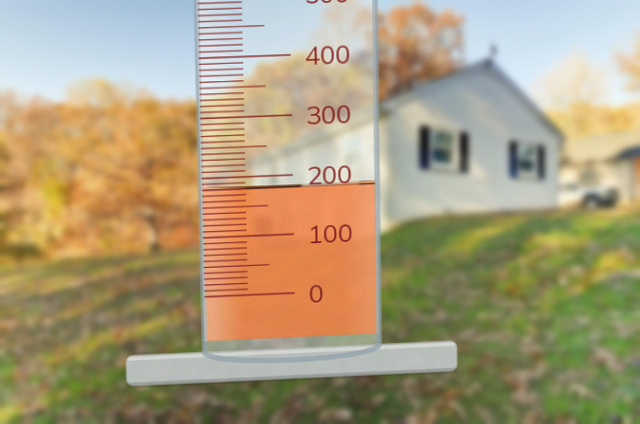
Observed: 180 mL
